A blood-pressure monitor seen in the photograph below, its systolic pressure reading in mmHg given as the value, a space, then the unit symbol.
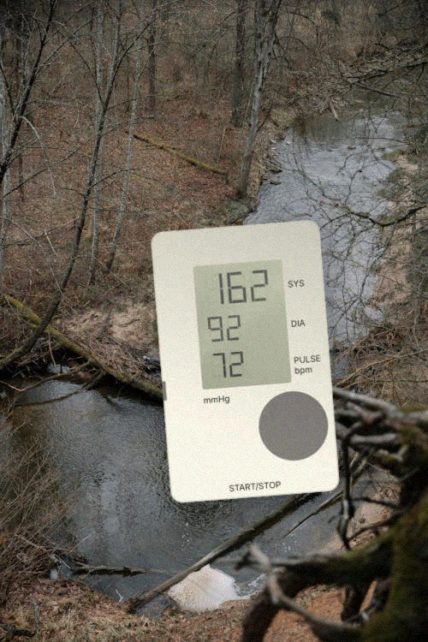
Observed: 162 mmHg
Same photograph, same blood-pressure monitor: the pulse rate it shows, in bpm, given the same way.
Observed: 72 bpm
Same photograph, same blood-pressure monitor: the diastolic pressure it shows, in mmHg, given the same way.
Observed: 92 mmHg
